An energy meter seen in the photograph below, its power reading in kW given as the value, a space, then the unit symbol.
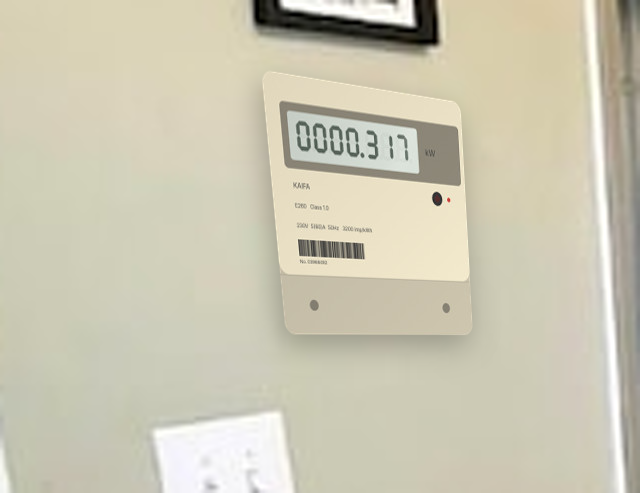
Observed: 0.317 kW
